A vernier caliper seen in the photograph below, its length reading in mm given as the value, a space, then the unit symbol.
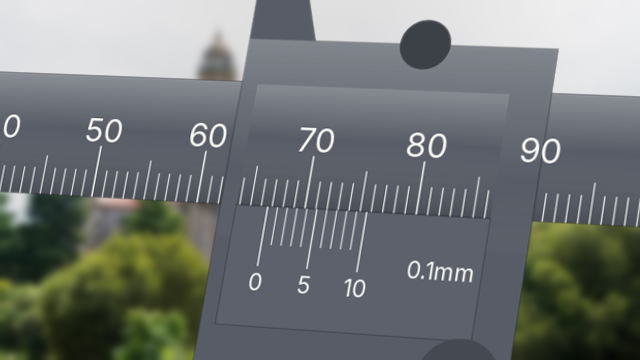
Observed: 66.6 mm
